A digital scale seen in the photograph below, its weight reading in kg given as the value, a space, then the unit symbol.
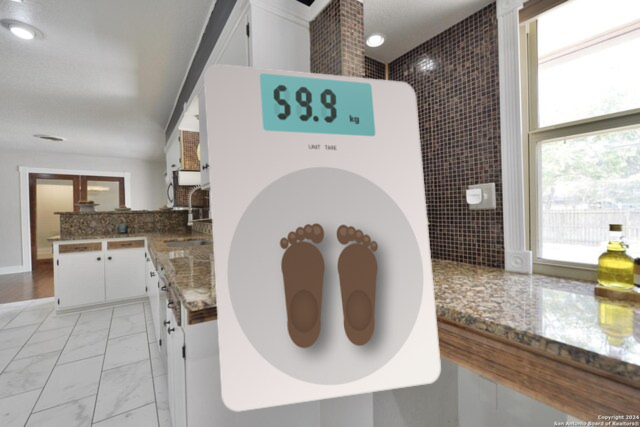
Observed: 59.9 kg
